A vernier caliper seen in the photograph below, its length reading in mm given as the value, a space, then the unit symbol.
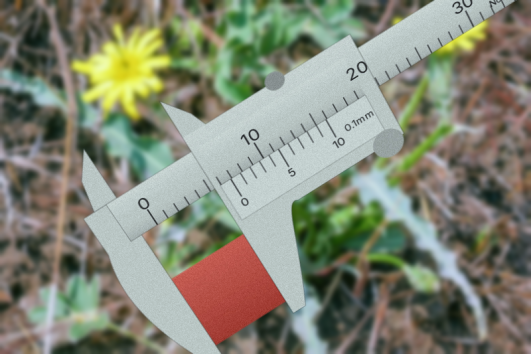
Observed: 6.9 mm
